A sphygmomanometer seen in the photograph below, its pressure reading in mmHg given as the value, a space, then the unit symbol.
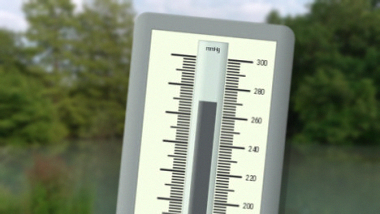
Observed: 270 mmHg
